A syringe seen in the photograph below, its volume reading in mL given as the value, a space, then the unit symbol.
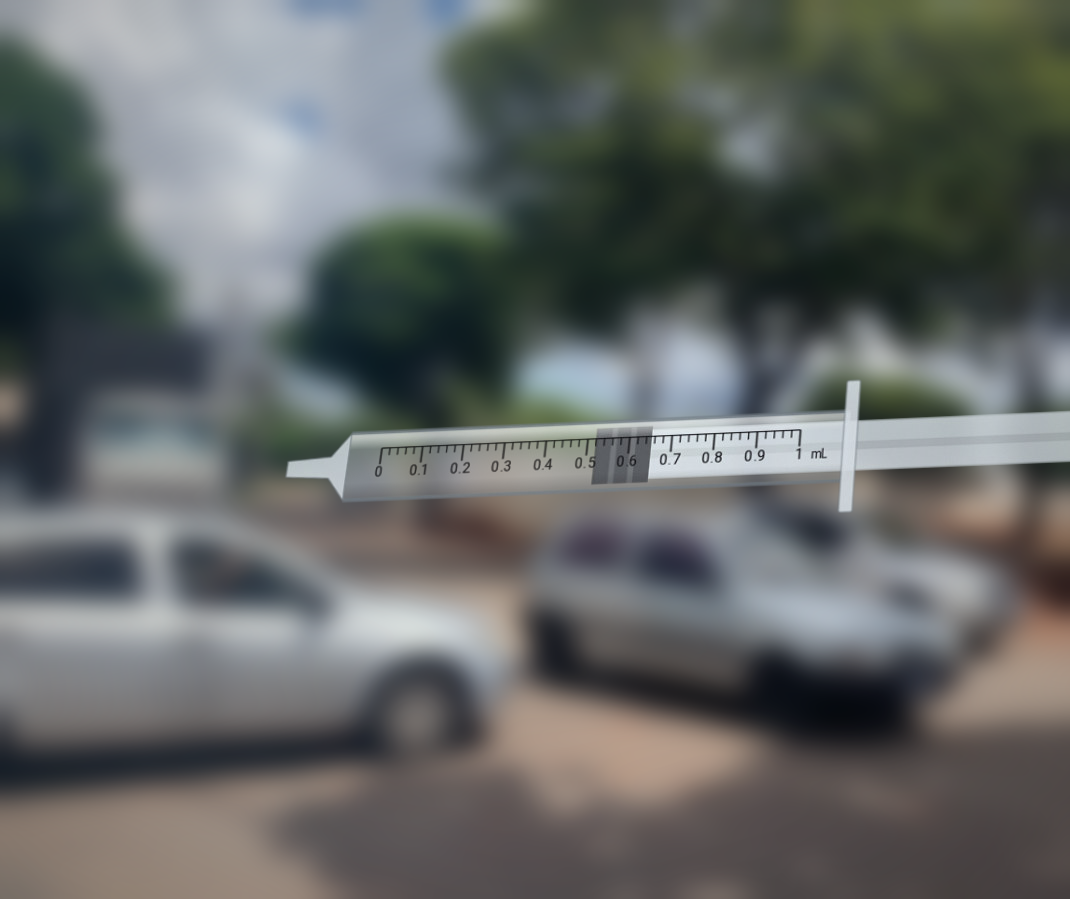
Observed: 0.52 mL
